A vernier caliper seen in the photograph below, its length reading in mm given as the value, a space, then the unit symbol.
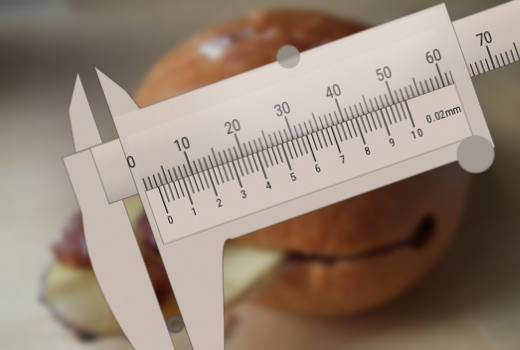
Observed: 3.2 mm
